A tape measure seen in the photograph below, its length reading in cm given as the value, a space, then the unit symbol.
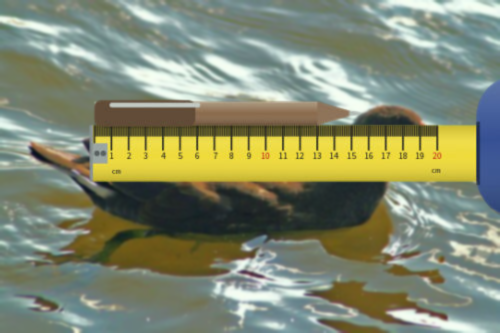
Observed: 15.5 cm
